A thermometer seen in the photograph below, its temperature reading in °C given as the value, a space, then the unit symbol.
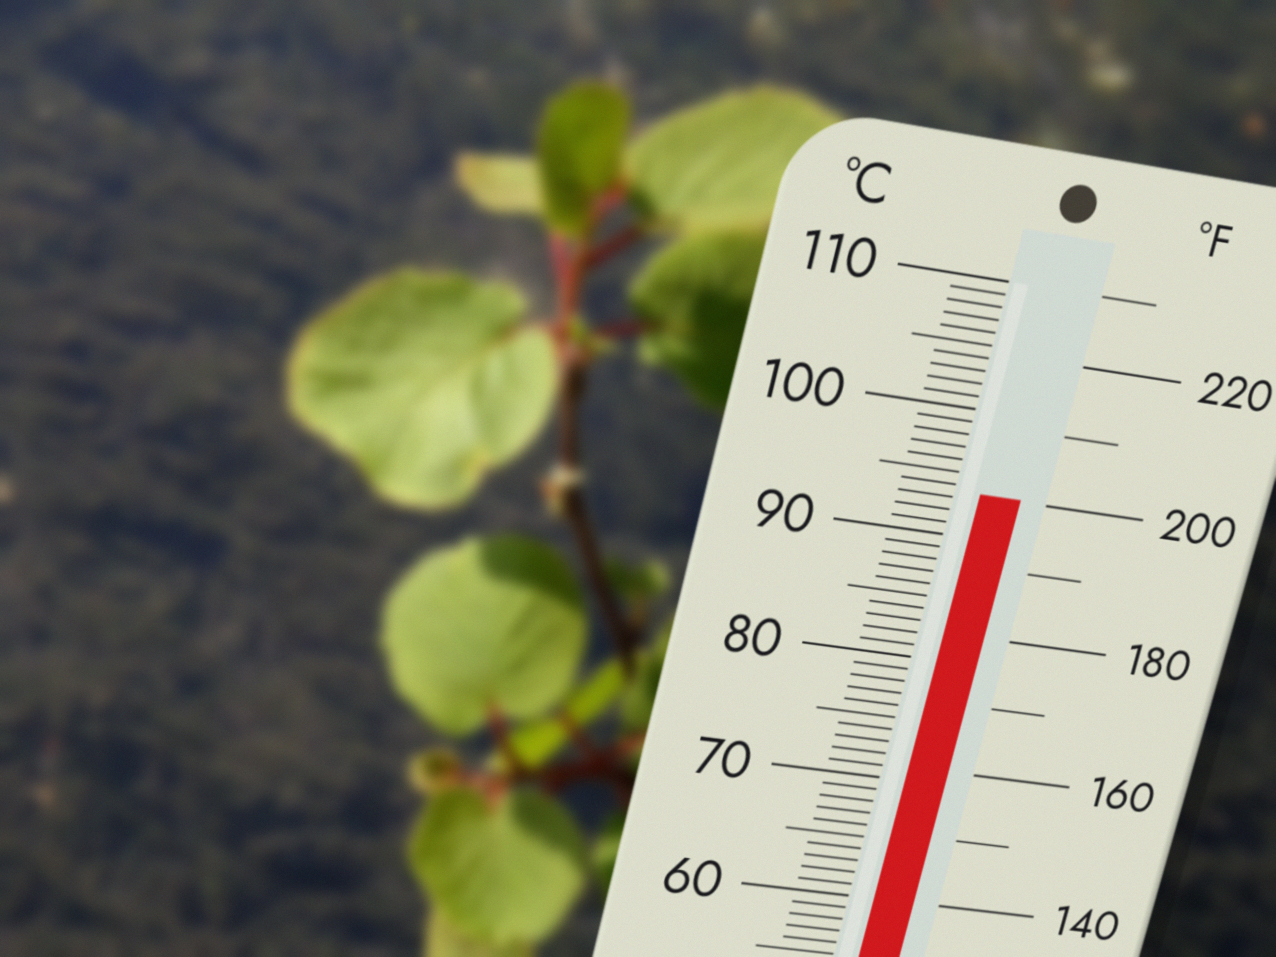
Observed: 93.5 °C
